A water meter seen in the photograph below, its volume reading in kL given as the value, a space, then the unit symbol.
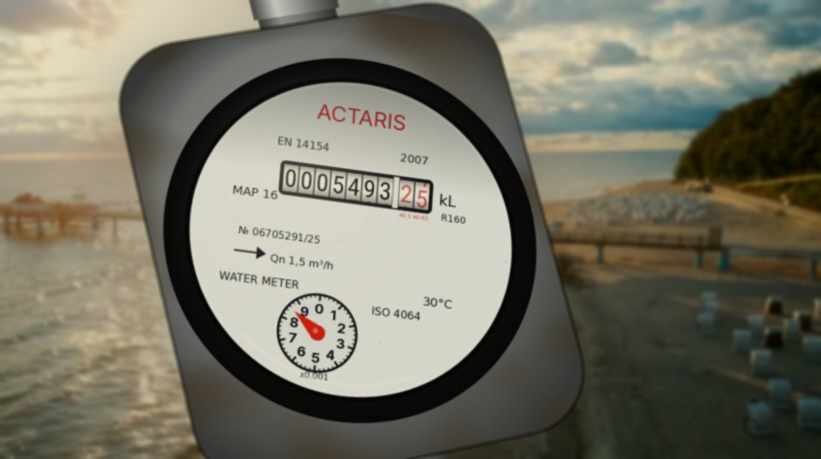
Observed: 5493.248 kL
